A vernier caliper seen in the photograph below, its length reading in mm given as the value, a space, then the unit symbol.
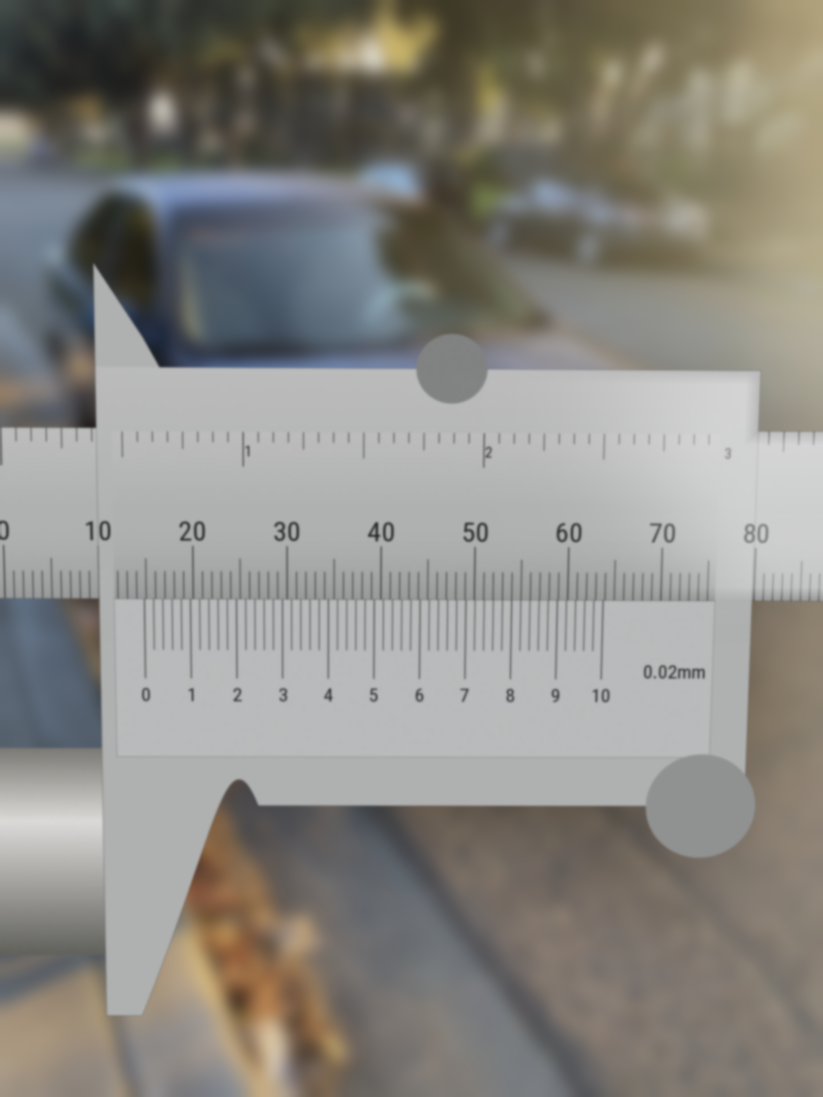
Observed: 14.8 mm
